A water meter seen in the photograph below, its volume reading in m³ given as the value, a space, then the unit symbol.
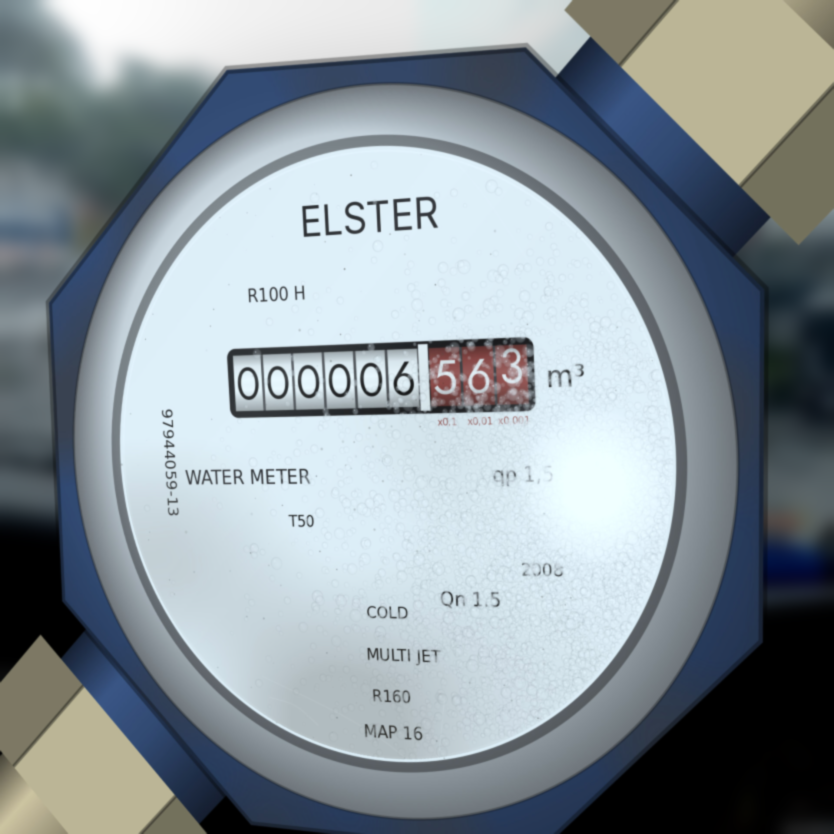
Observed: 6.563 m³
